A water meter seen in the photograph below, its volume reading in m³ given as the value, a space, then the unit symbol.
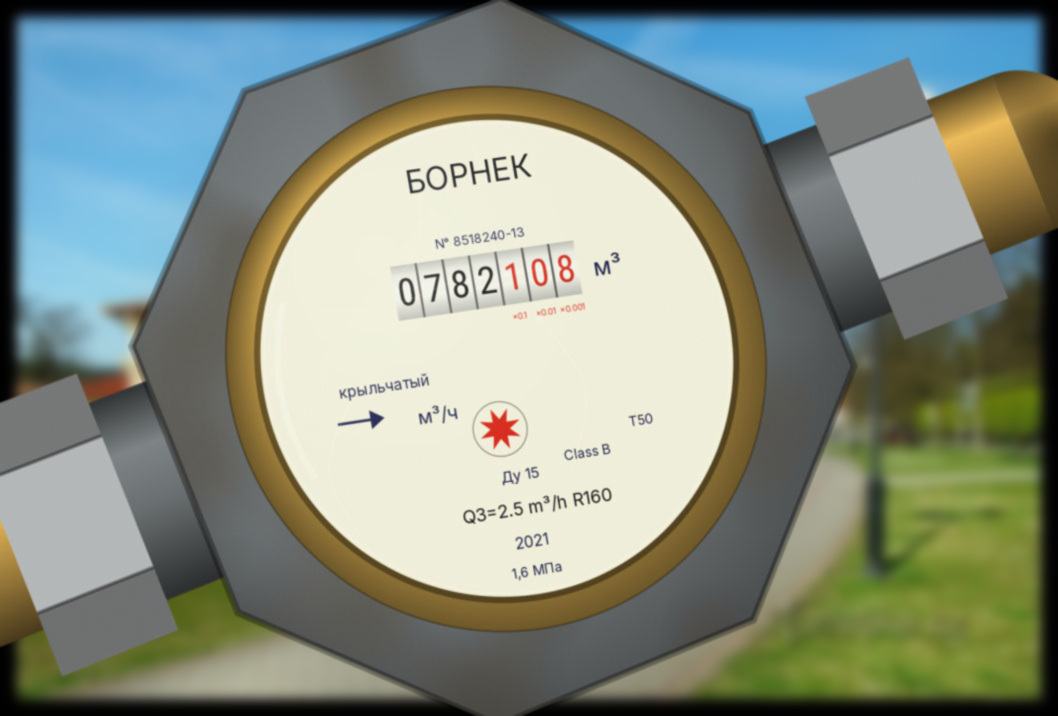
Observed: 782.108 m³
